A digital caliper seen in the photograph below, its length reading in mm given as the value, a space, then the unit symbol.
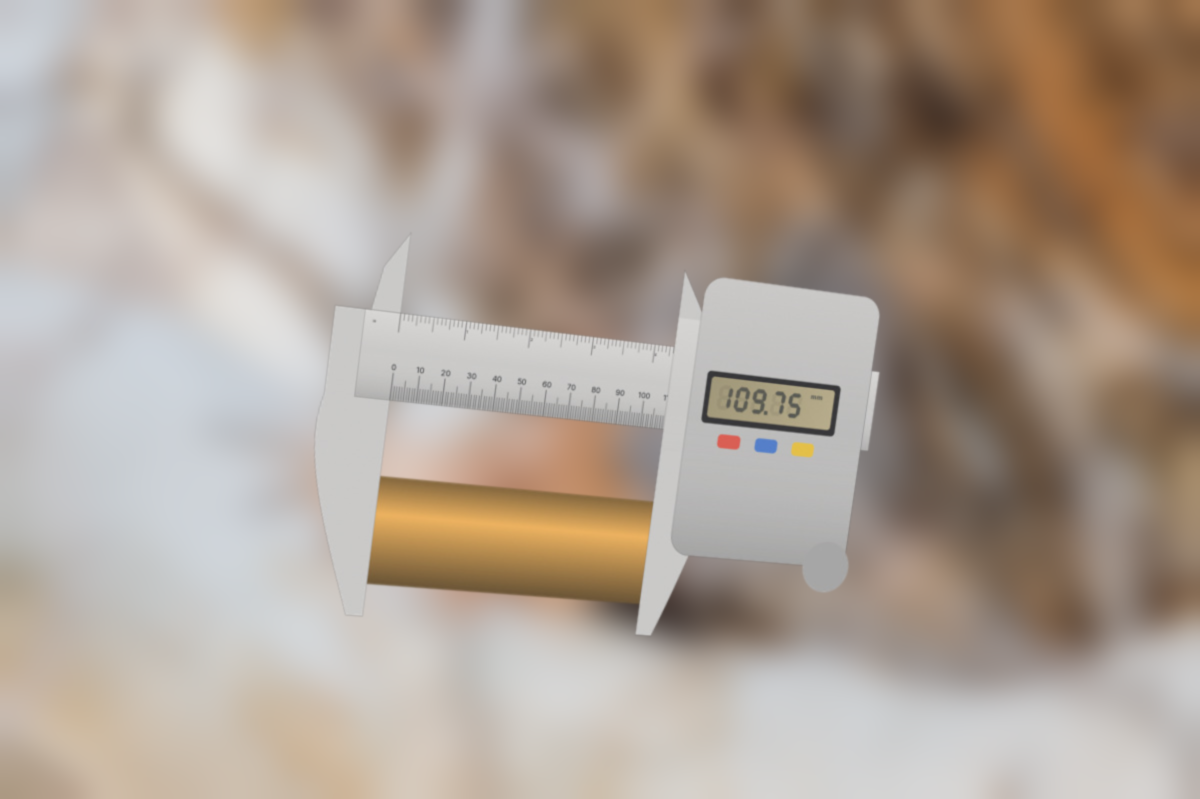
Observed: 109.75 mm
